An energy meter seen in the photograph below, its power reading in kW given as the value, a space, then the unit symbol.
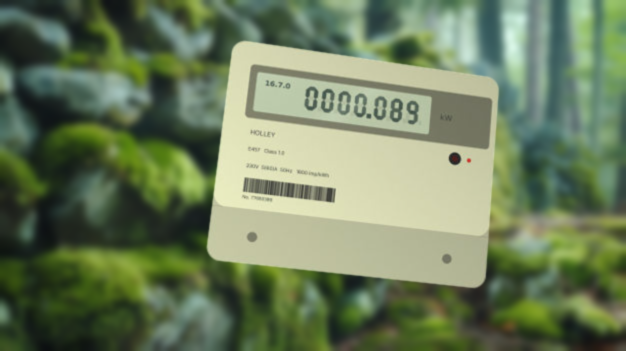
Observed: 0.089 kW
